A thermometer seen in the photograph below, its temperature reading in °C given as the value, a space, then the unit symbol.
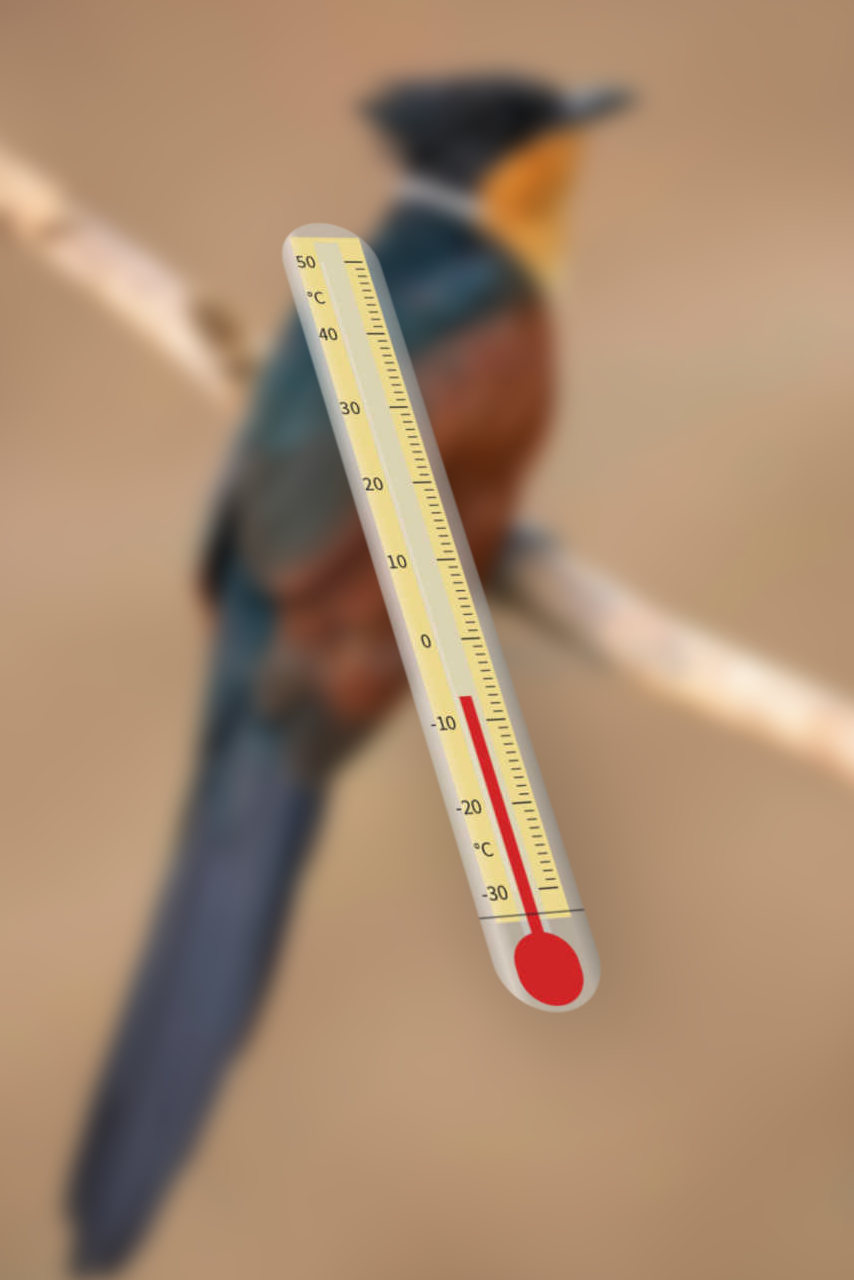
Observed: -7 °C
